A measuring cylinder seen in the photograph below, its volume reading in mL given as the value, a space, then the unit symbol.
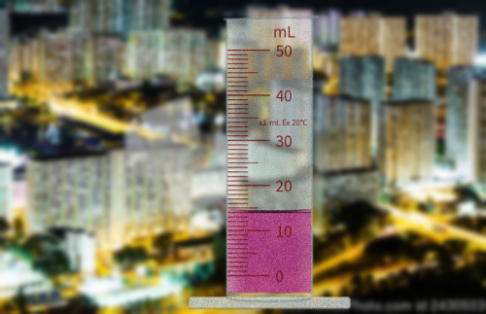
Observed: 14 mL
